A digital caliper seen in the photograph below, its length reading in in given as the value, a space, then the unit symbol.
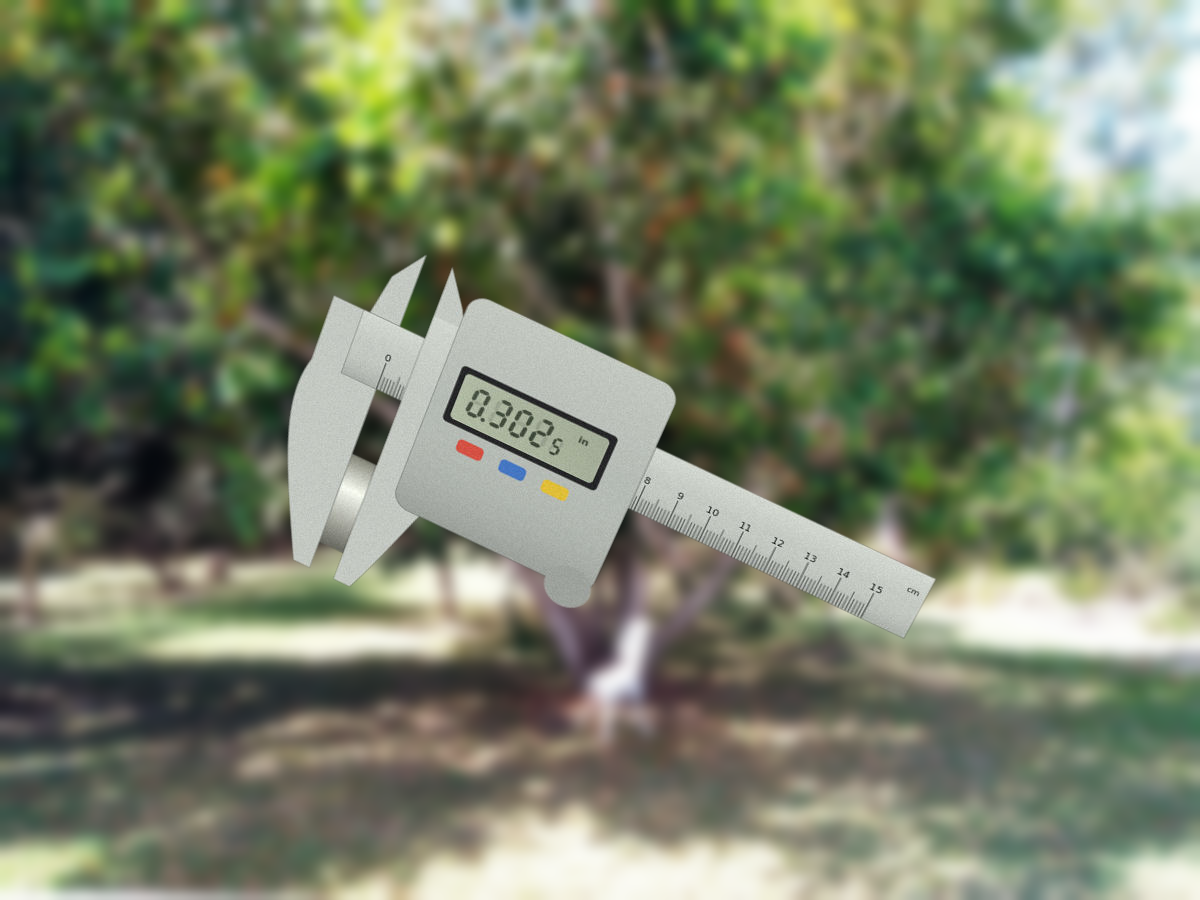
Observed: 0.3025 in
